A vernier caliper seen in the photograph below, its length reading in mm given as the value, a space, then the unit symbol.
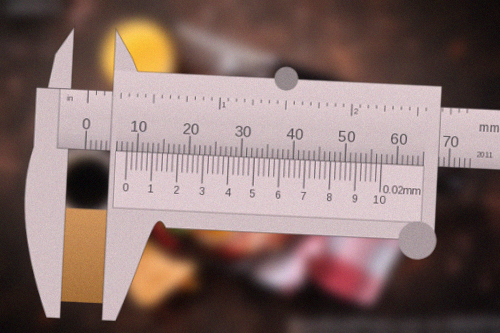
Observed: 8.0 mm
